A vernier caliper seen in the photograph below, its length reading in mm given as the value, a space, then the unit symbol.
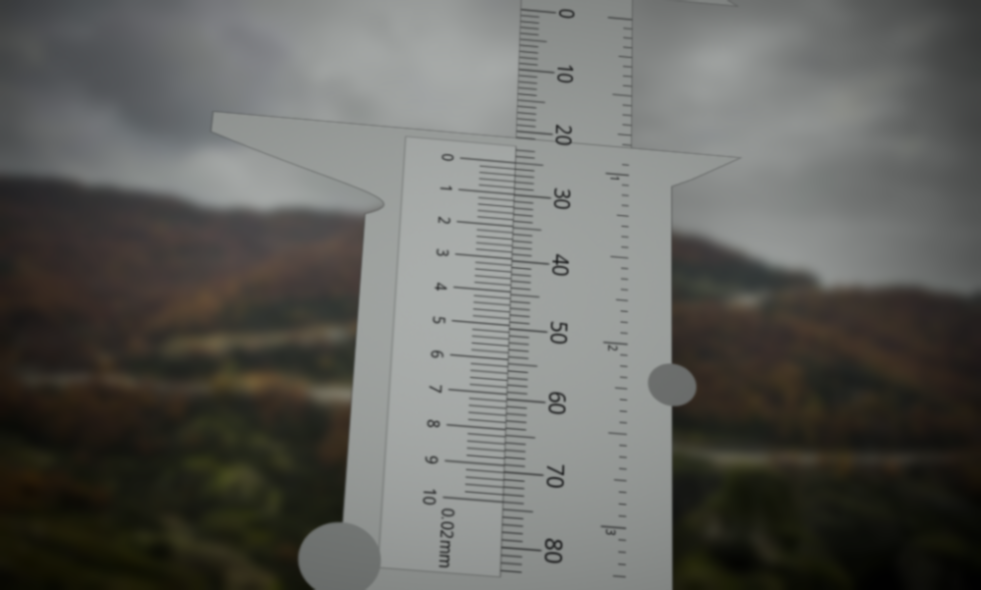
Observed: 25.0 mm
